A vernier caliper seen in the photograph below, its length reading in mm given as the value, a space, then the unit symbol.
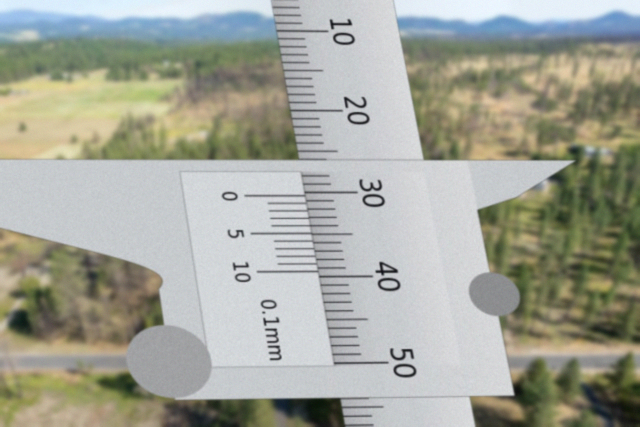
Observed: 30.4 mm
